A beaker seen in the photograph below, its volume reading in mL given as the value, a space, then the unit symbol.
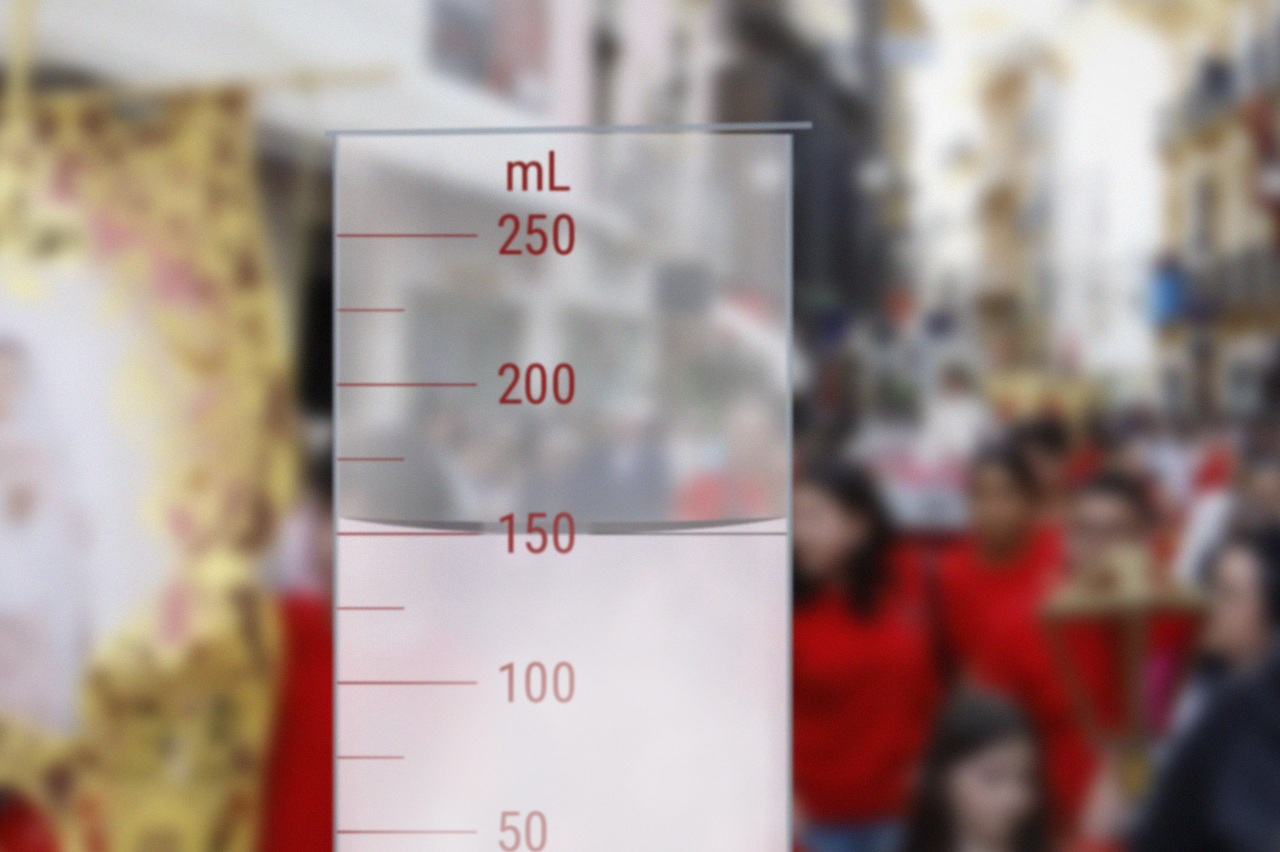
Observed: 150 mL
